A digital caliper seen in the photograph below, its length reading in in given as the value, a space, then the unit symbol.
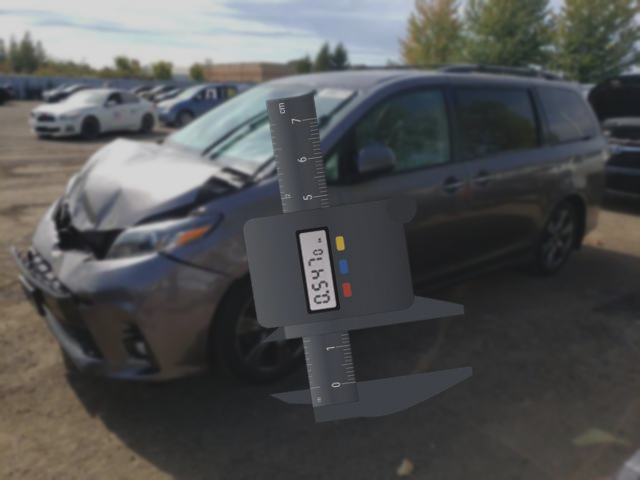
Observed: 0.5470 in
